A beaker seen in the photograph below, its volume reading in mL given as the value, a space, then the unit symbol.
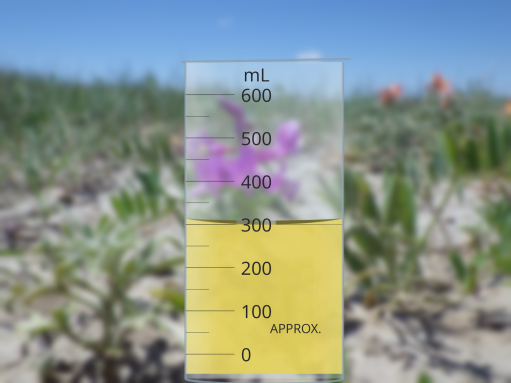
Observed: 300 mL
